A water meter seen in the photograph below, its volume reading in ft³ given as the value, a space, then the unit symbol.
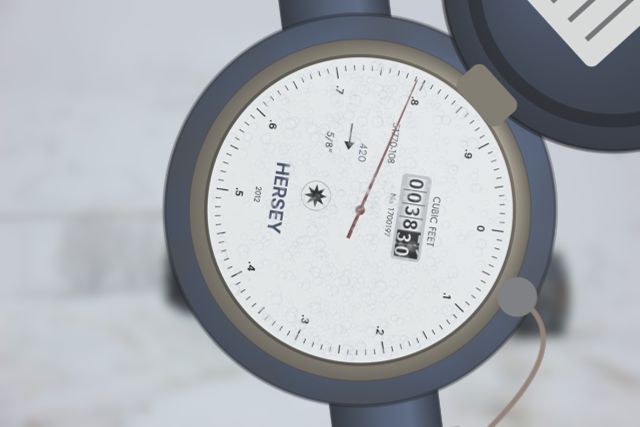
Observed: 3829.79 ft³
